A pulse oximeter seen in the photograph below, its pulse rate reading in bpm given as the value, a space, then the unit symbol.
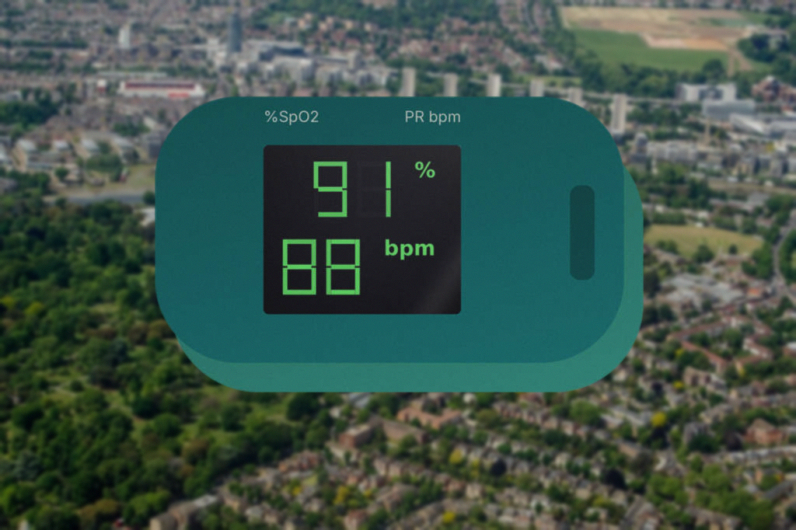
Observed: 88 bpm
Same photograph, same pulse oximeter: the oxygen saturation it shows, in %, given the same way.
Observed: 91 %
